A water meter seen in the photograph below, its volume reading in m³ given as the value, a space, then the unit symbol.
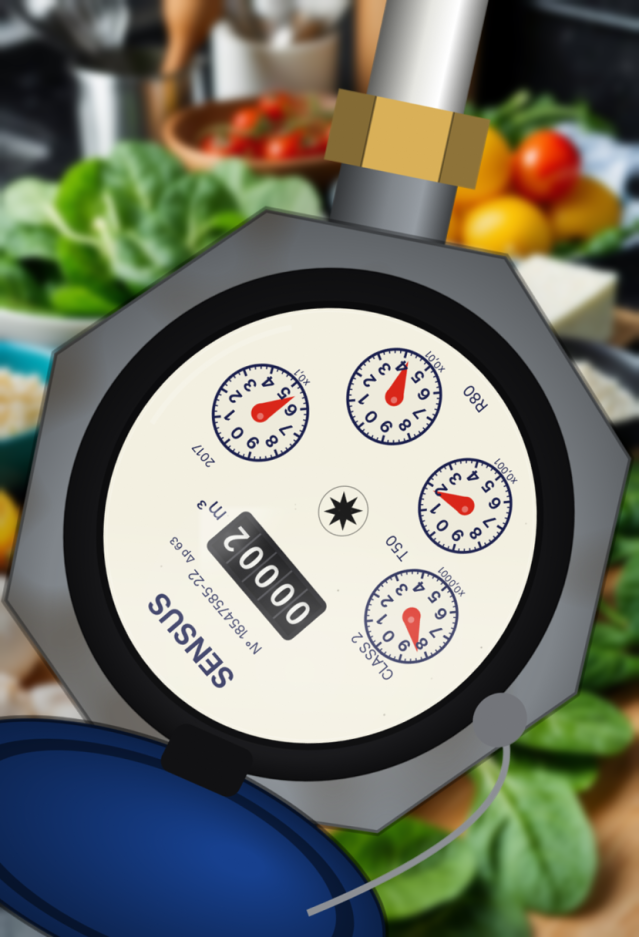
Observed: 2.5418 m³
